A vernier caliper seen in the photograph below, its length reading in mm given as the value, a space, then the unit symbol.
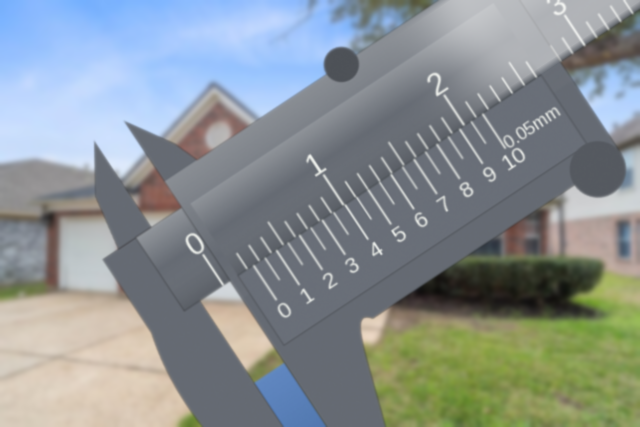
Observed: 2.5 mm
